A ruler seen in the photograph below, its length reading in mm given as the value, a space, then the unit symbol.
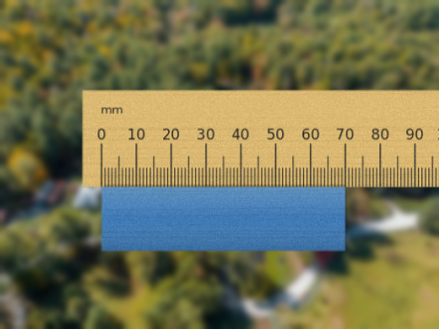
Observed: 70 mm
